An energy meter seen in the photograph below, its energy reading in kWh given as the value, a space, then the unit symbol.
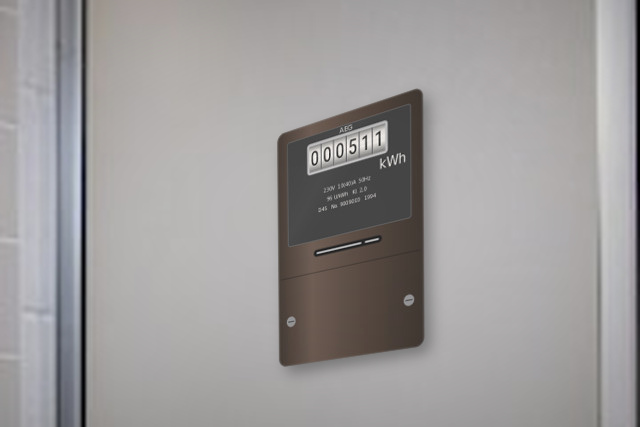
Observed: 511 kWh
